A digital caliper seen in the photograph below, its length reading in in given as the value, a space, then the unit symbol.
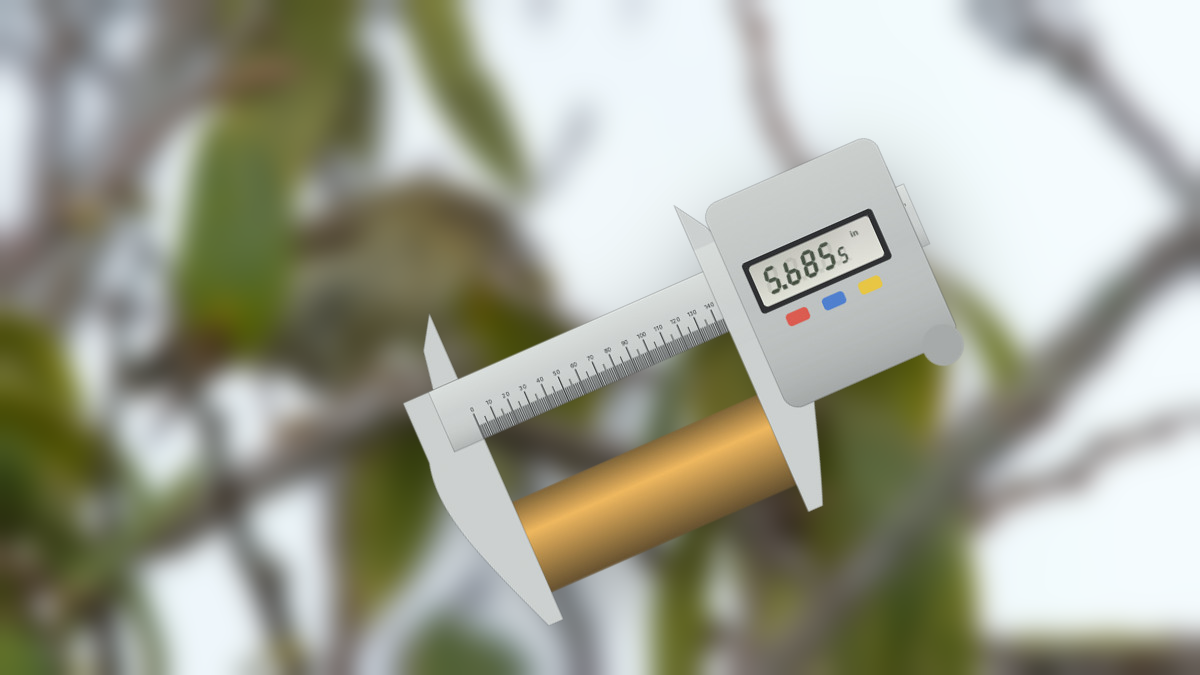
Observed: 5.6855 in
